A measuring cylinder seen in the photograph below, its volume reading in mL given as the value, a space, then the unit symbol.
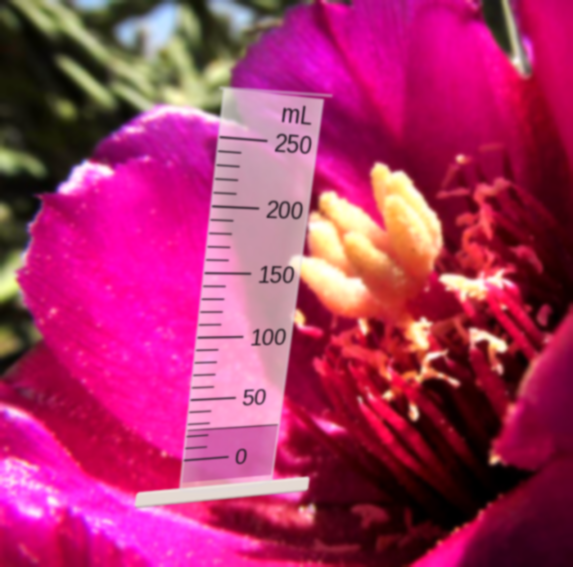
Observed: 25 mL
